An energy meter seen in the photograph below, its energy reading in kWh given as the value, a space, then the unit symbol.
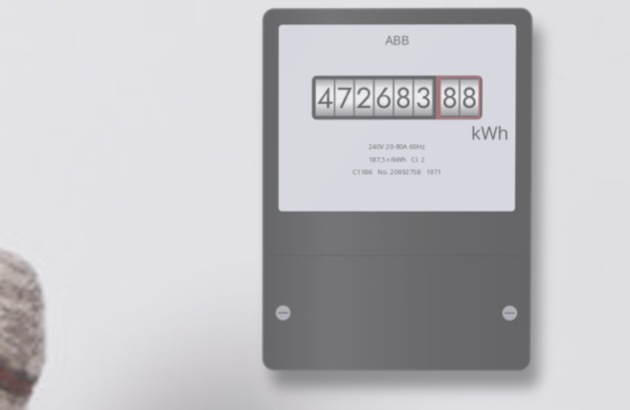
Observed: 472683.88 kWh
